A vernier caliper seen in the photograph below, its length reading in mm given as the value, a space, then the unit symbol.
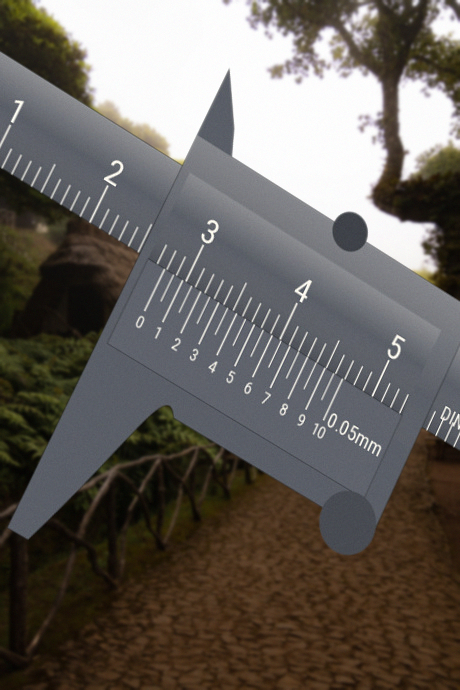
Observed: 27.8 mm
